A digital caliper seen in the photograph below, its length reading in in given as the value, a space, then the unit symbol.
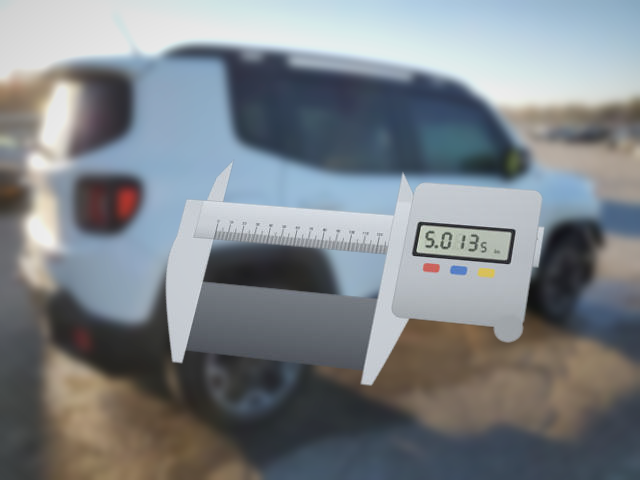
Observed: 5.0135 in
